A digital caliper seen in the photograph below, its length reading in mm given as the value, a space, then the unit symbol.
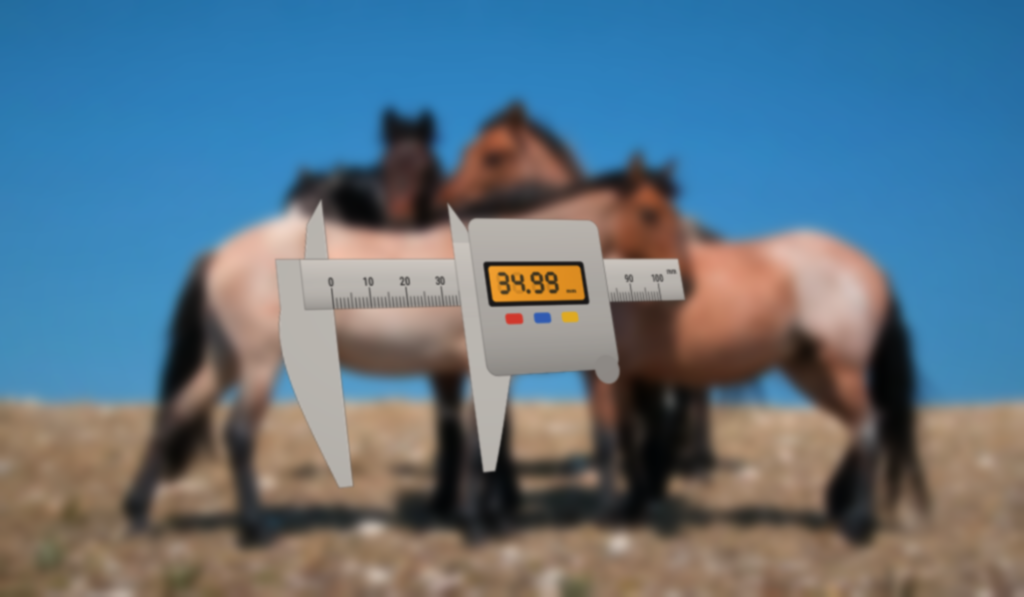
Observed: 34.99 mm
